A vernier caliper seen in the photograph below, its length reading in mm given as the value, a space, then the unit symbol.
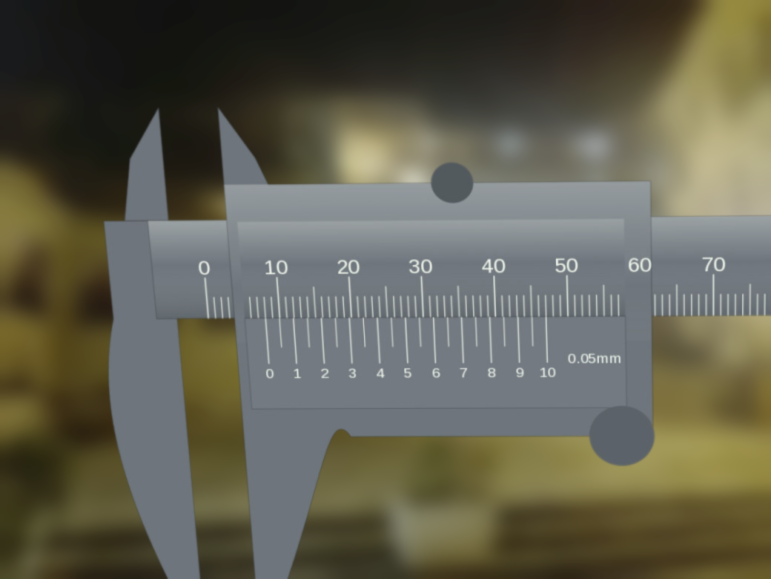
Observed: 8.0 mm
